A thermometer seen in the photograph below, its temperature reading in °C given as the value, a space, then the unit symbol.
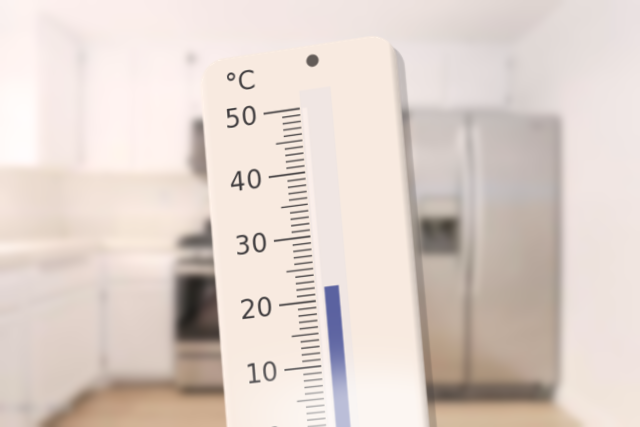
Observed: 22 °C
